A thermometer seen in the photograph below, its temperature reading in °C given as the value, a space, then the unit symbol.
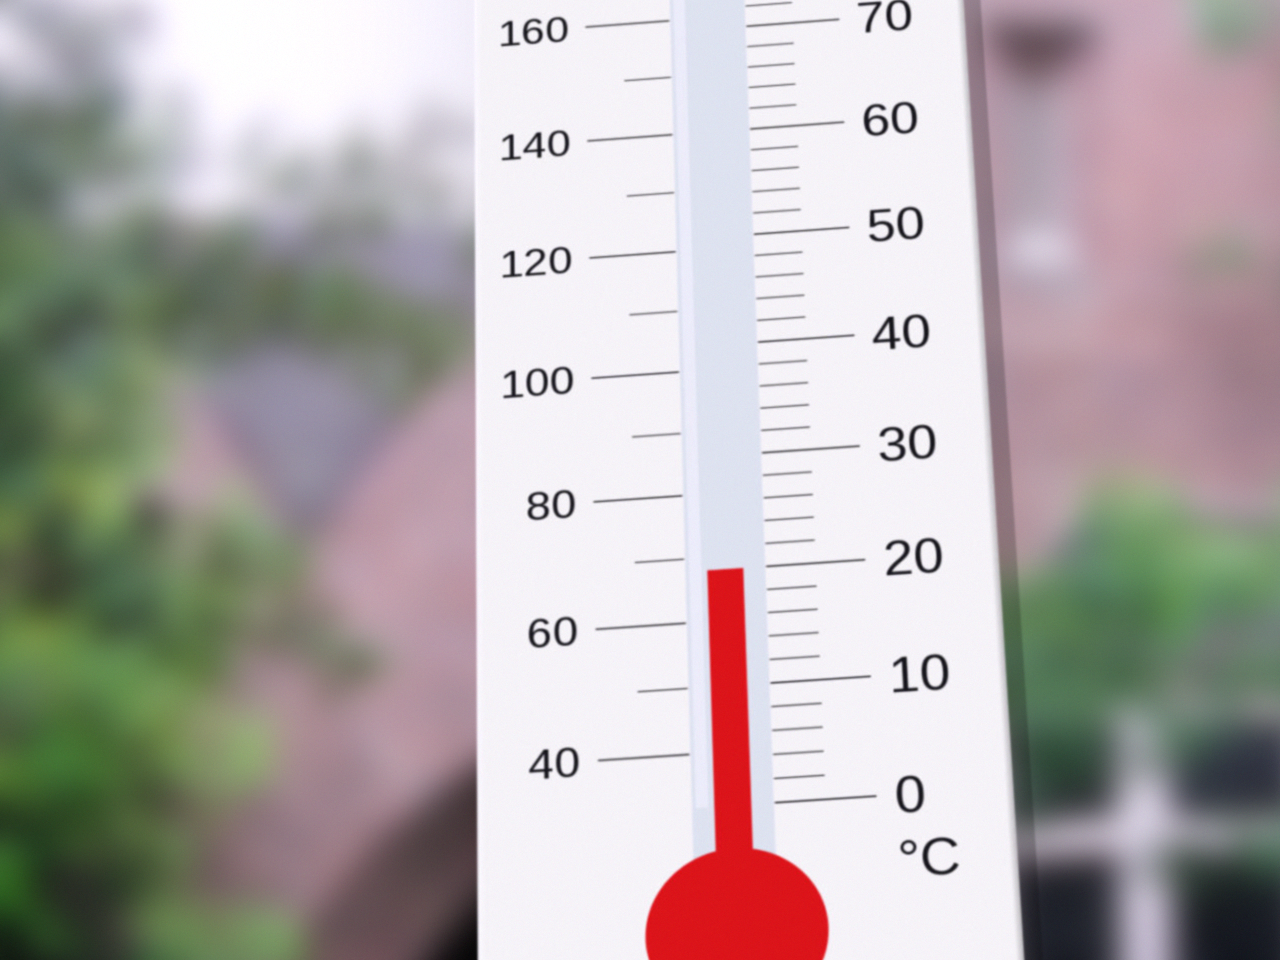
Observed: 20 °C
